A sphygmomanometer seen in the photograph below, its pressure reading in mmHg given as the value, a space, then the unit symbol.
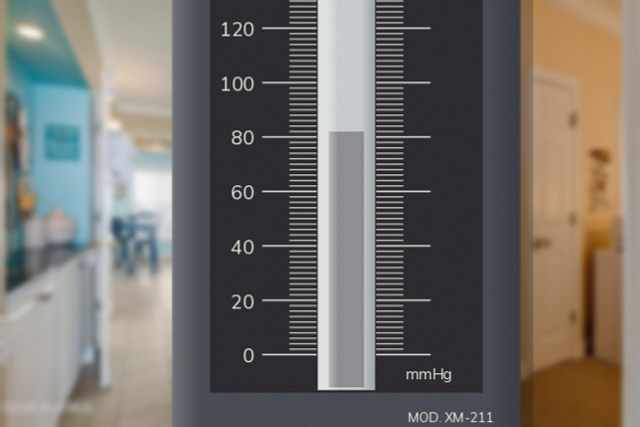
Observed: 82 mmHg
